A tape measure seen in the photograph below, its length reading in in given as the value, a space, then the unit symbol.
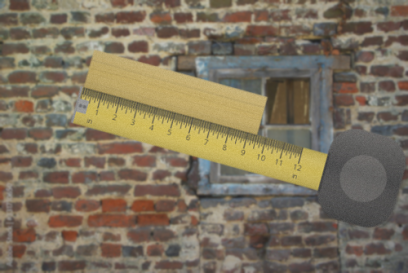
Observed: 9.5 in
